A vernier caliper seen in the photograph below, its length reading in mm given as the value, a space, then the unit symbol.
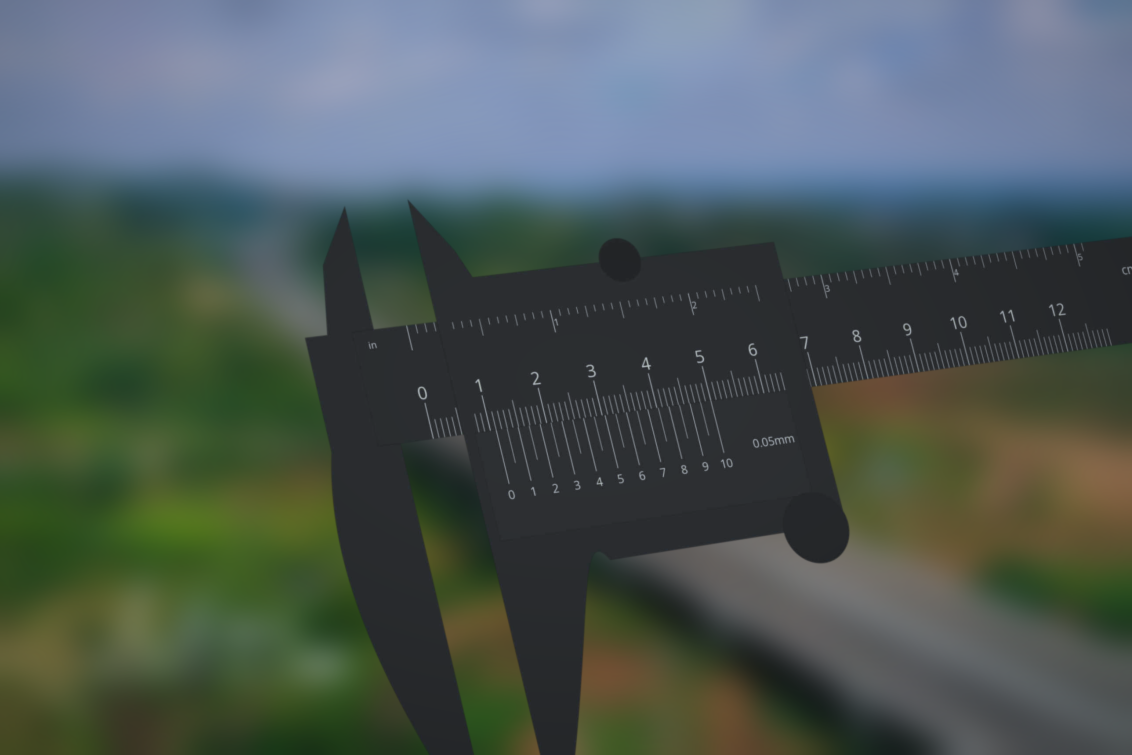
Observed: 11.0 mm
